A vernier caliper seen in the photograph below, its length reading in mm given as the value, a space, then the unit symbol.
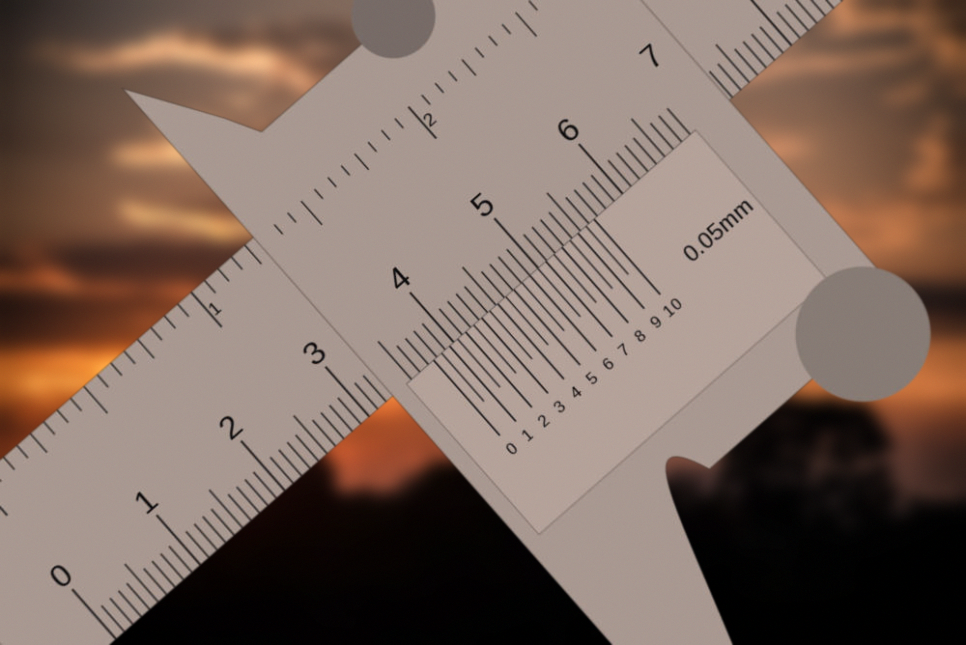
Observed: 37.6 mm
